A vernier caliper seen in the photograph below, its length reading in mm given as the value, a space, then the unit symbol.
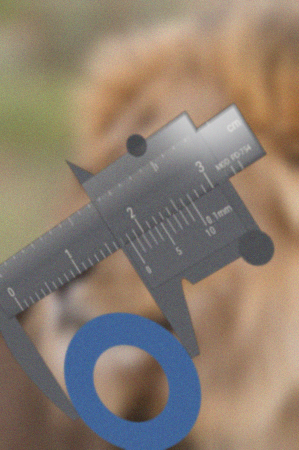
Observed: 18.0 mm
